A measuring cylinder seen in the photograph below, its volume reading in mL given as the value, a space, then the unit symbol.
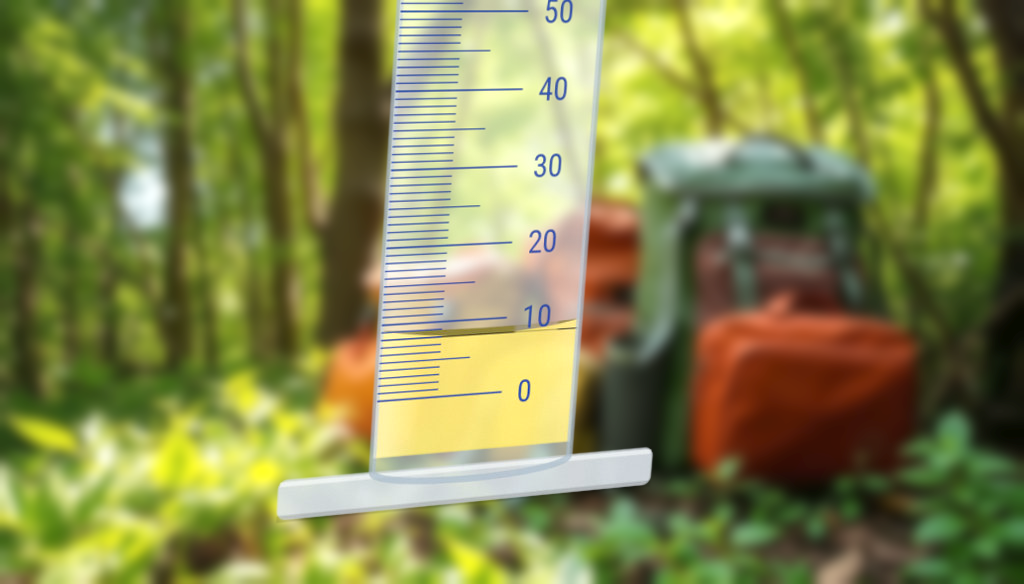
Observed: 8 mL
